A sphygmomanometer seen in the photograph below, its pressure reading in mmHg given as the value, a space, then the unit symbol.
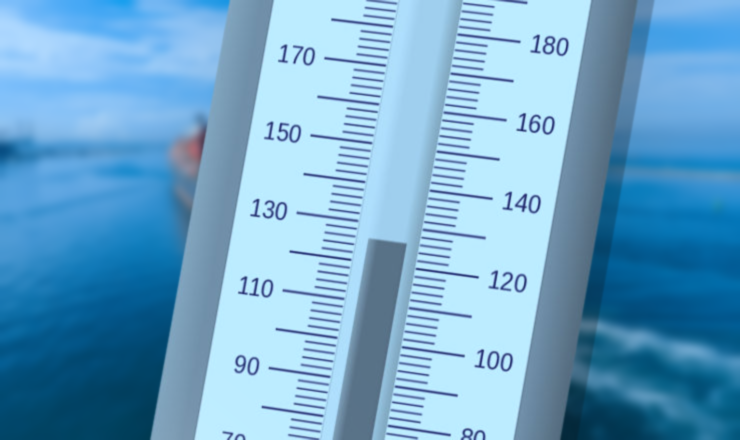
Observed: 126 mmHg
